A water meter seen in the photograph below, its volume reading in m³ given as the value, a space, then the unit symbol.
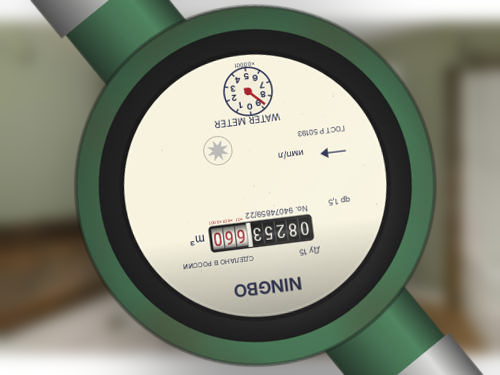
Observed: 8253.6608 m³
